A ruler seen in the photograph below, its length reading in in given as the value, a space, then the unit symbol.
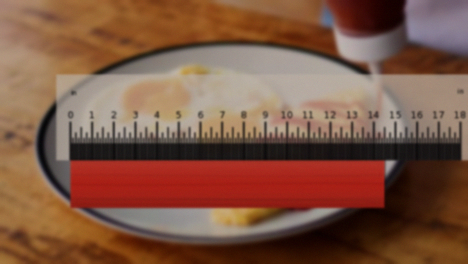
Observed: 14.5 in
